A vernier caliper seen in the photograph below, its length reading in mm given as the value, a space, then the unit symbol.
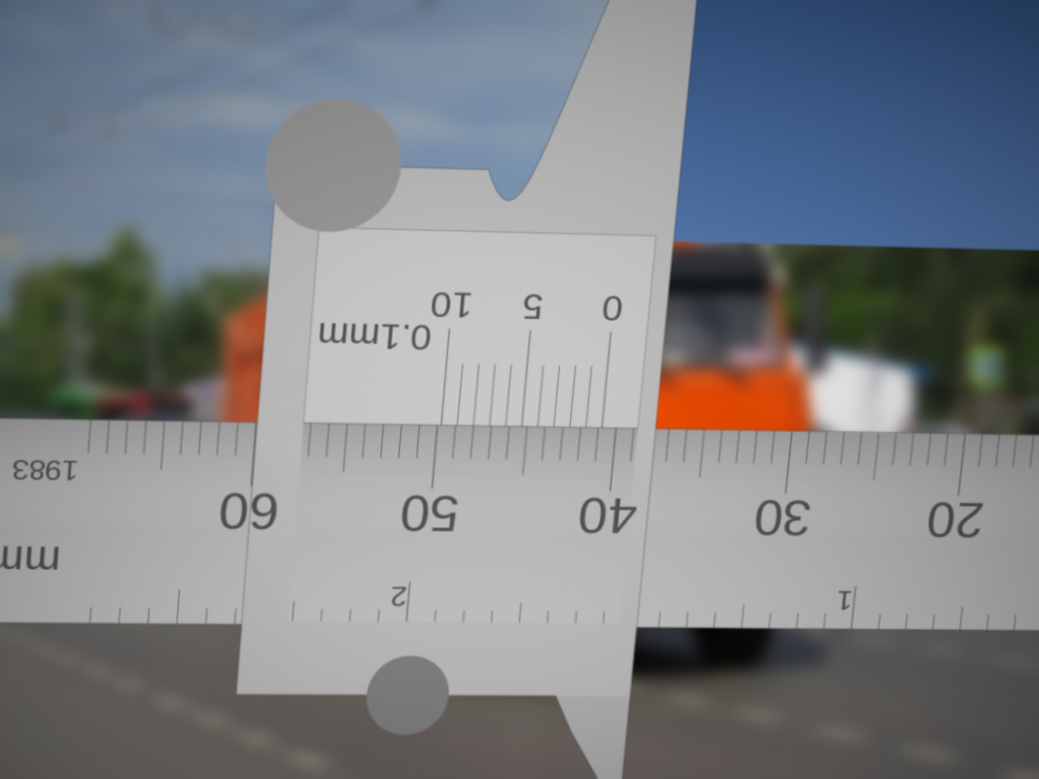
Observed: 40.8 mm
